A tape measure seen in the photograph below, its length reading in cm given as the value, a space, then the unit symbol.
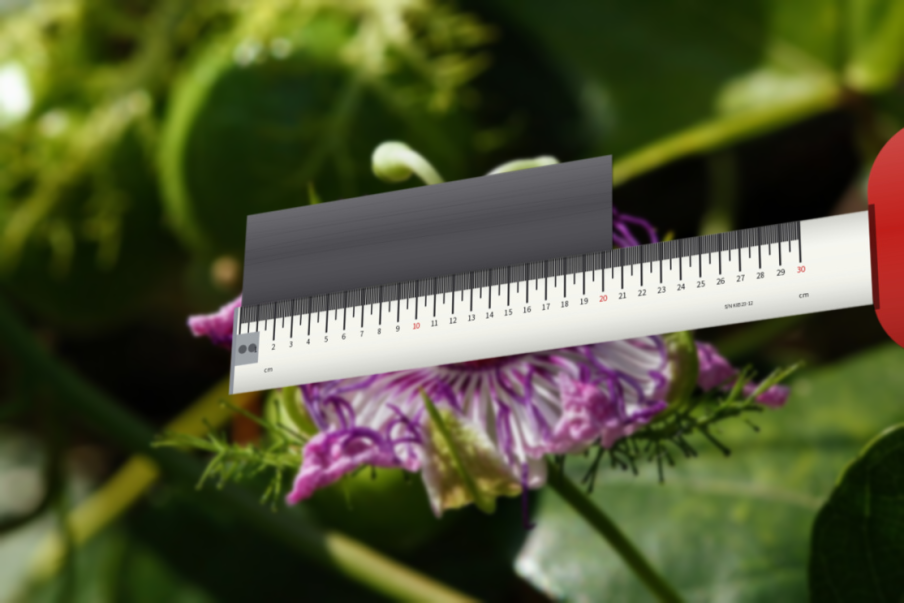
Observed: 20.5 cm
